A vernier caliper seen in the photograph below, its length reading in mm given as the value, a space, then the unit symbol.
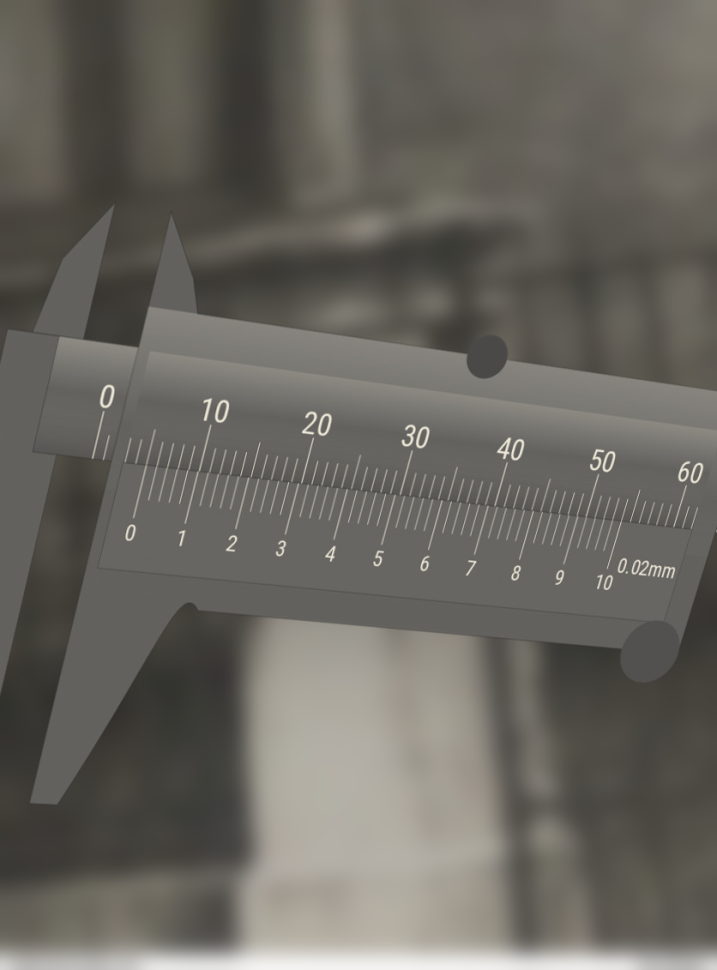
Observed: 5.0 mm
